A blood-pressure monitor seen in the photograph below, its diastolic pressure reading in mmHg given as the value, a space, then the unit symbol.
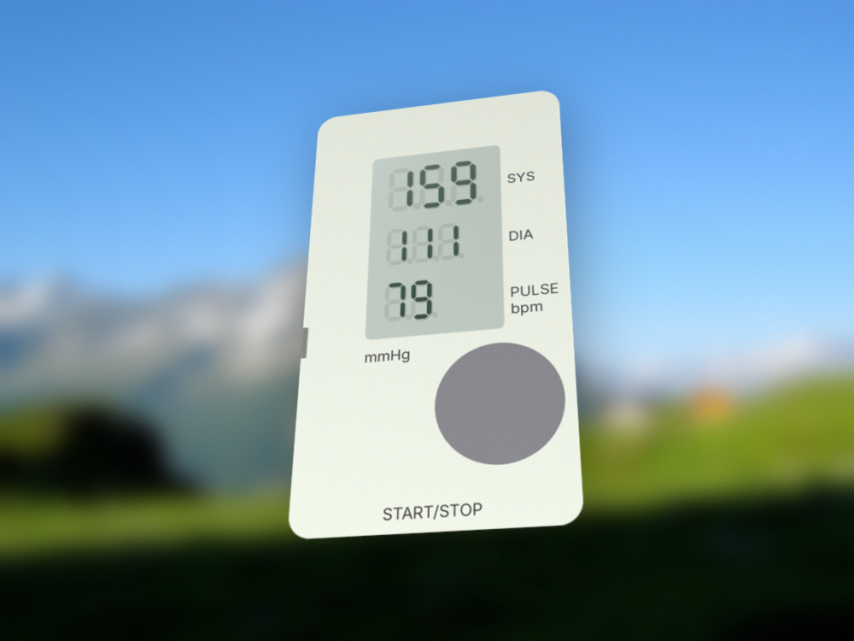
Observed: 111 mmHg
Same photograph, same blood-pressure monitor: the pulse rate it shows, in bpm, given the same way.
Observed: 79 bpm
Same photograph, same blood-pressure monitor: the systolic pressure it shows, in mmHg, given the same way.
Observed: 159 mmHg
